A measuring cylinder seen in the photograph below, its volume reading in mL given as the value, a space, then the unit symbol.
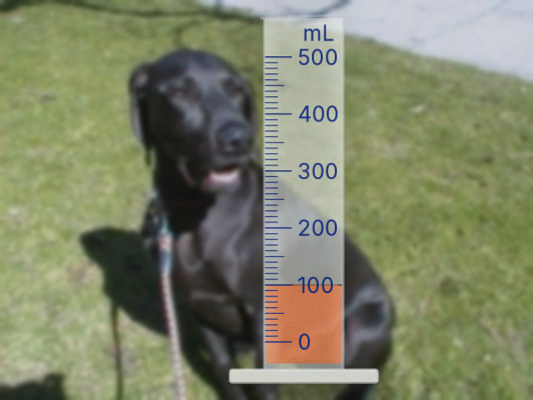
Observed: 100 mL
